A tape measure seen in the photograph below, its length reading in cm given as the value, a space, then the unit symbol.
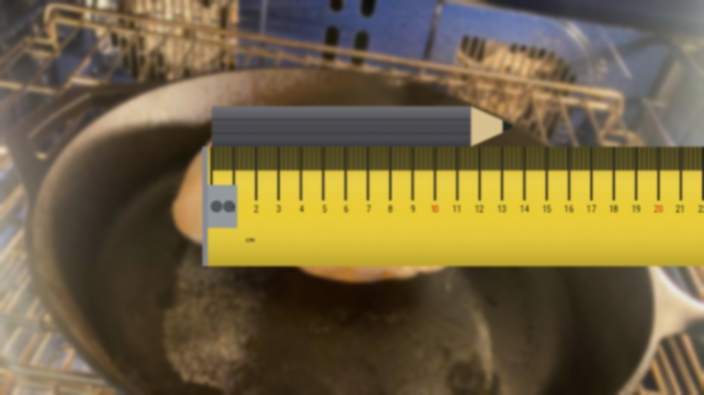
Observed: 13.5 cm
